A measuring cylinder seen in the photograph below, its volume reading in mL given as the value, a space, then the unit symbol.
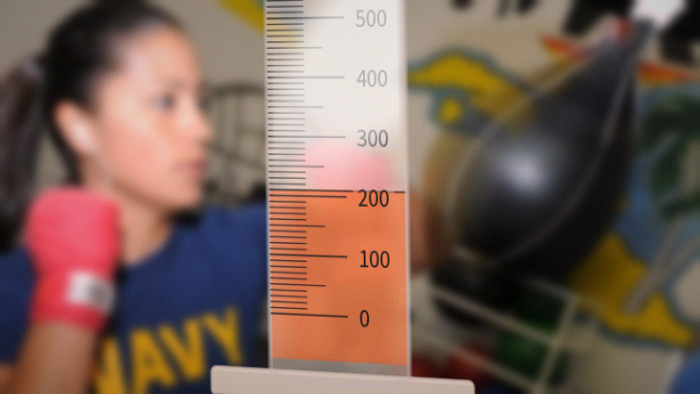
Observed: 210 mL
